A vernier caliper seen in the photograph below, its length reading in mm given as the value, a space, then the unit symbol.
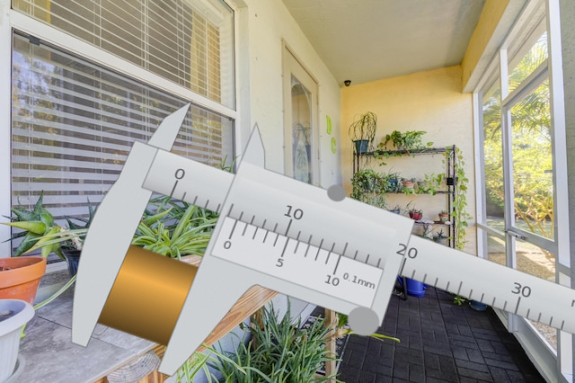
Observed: 5.8 mm
